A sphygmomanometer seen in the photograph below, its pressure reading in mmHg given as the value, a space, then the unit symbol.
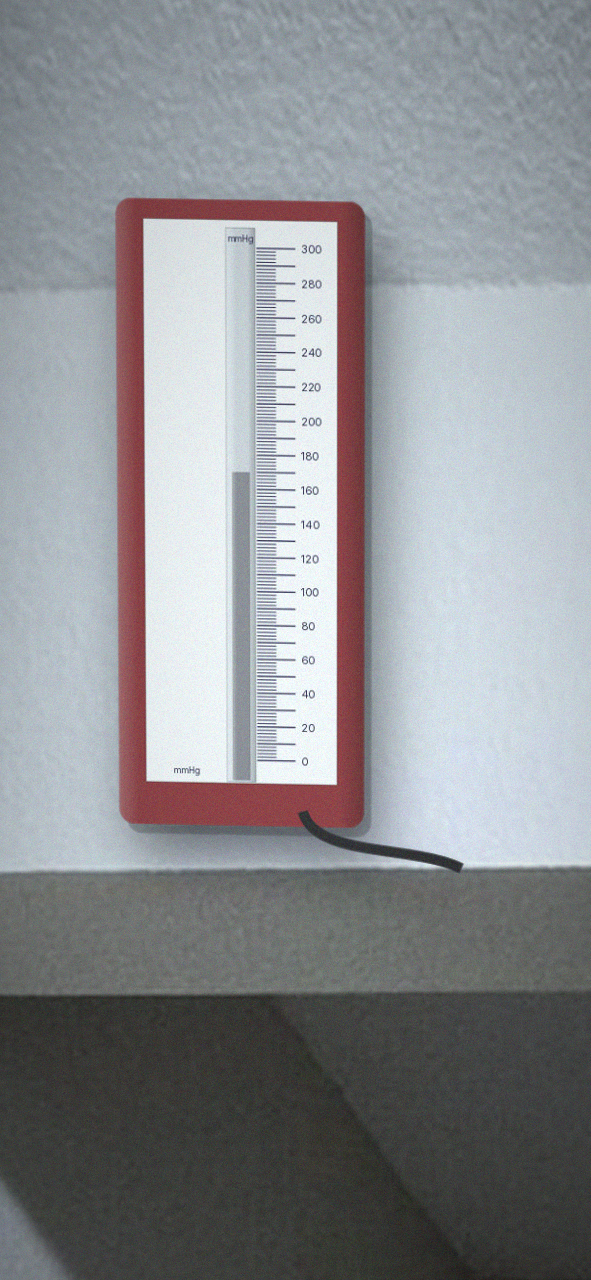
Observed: 170 mmHg
